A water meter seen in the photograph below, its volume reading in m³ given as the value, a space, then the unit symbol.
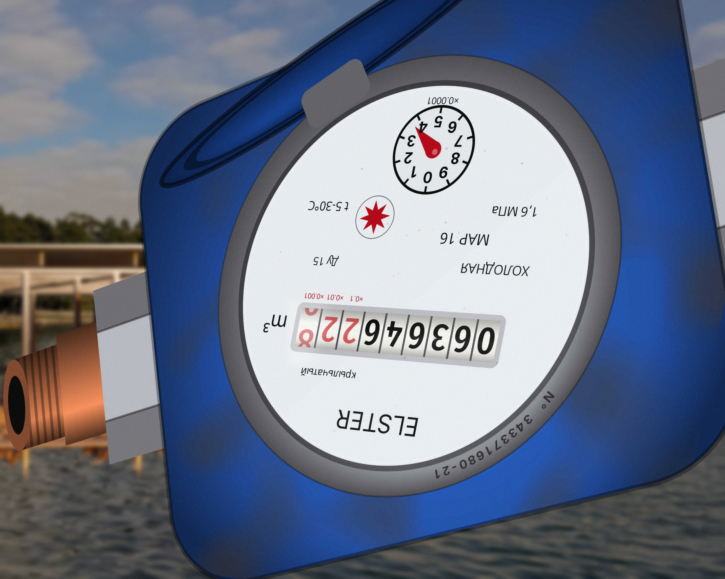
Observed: 63646.2283 m³
